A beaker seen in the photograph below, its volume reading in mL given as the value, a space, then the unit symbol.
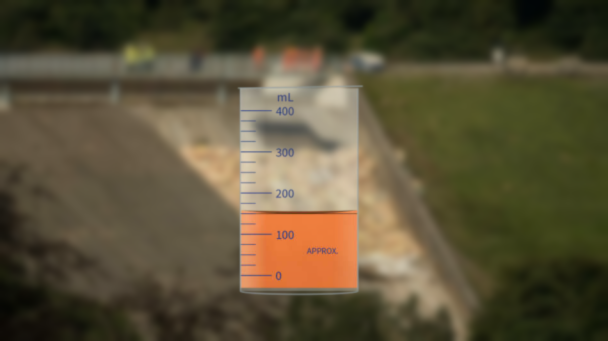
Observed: 150 mL
